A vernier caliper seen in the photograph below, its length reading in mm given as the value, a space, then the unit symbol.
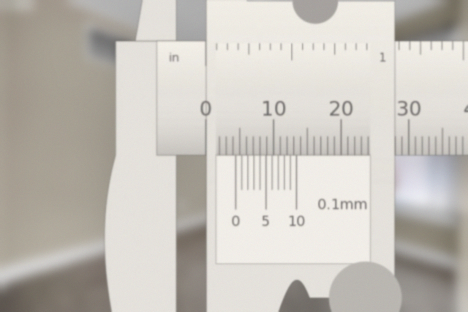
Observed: 4.4 mm
